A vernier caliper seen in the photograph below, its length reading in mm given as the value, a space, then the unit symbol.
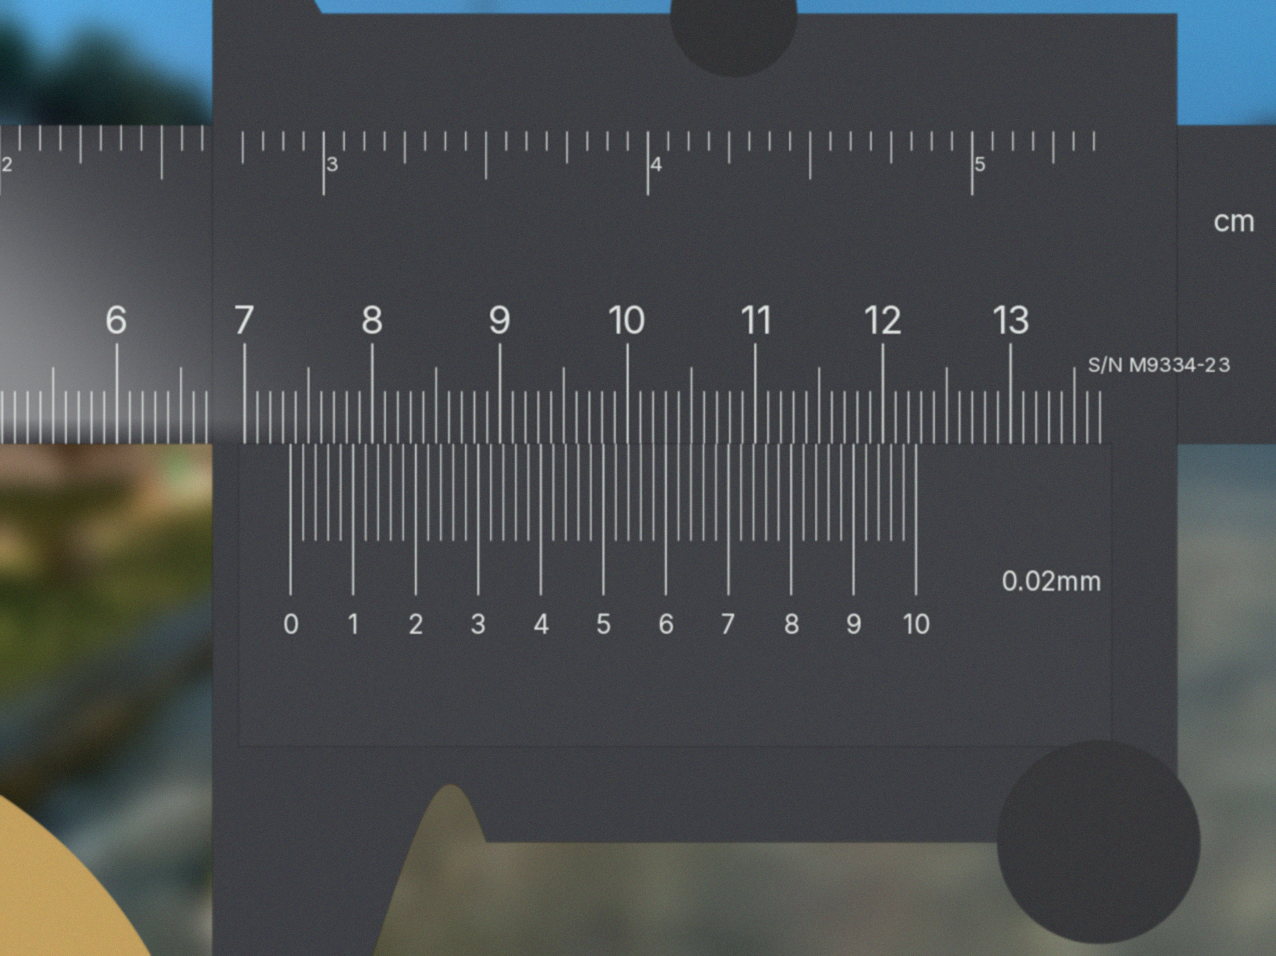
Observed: 73.6 mm
